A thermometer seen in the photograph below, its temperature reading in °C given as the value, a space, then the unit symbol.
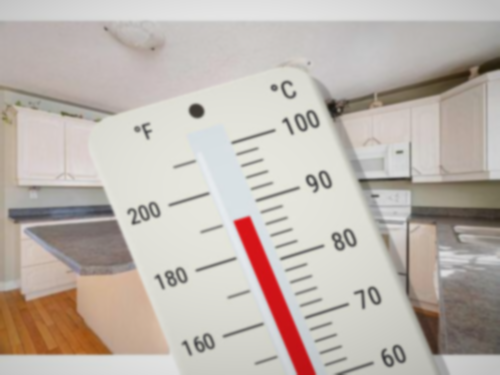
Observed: 88 °C
